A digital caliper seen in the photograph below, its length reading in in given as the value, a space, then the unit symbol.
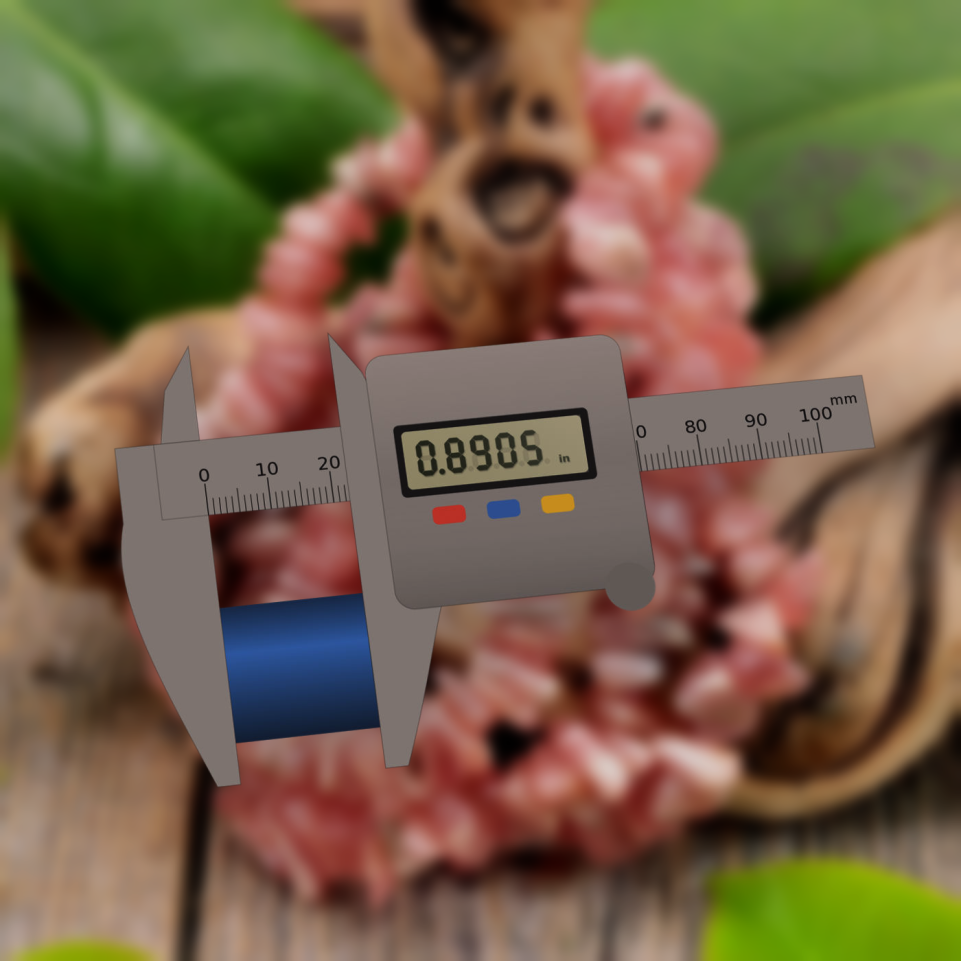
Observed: 0.8905 in
